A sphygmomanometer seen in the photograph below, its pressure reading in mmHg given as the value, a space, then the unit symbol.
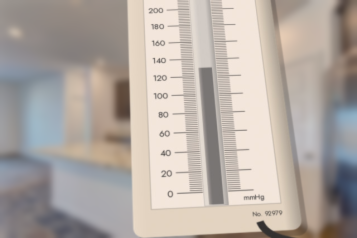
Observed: 130 mmHg
